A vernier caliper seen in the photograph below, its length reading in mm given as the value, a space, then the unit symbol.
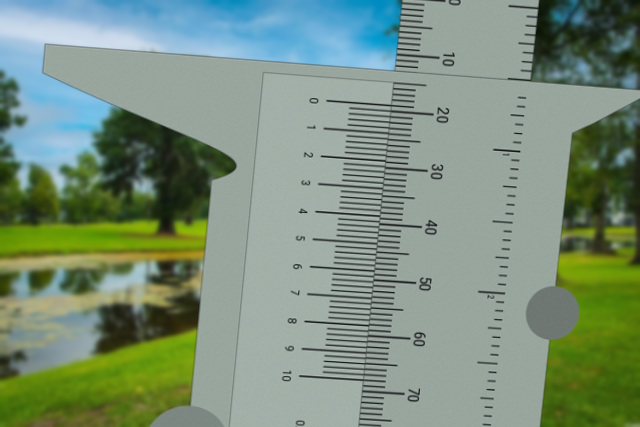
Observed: 19.0 mm
